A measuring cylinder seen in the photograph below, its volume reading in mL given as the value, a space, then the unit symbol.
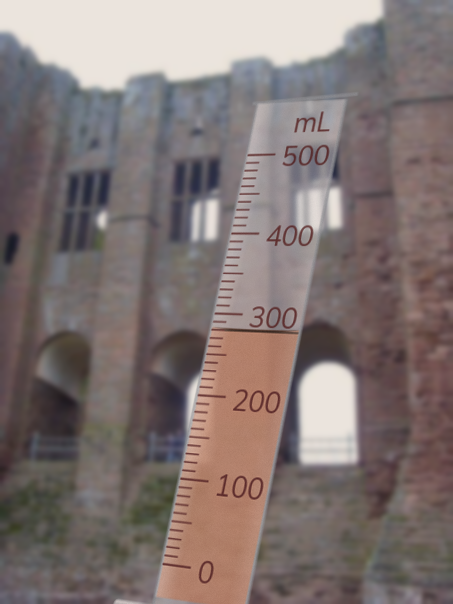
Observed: 280 mL
